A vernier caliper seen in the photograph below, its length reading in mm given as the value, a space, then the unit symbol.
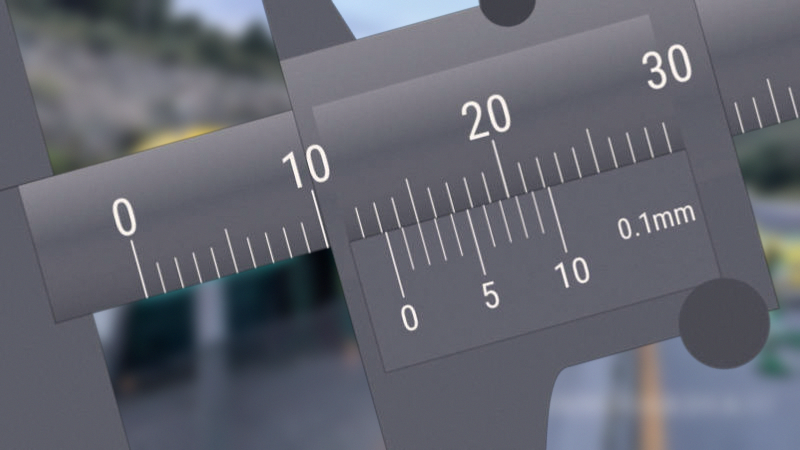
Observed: 13.2 mm
